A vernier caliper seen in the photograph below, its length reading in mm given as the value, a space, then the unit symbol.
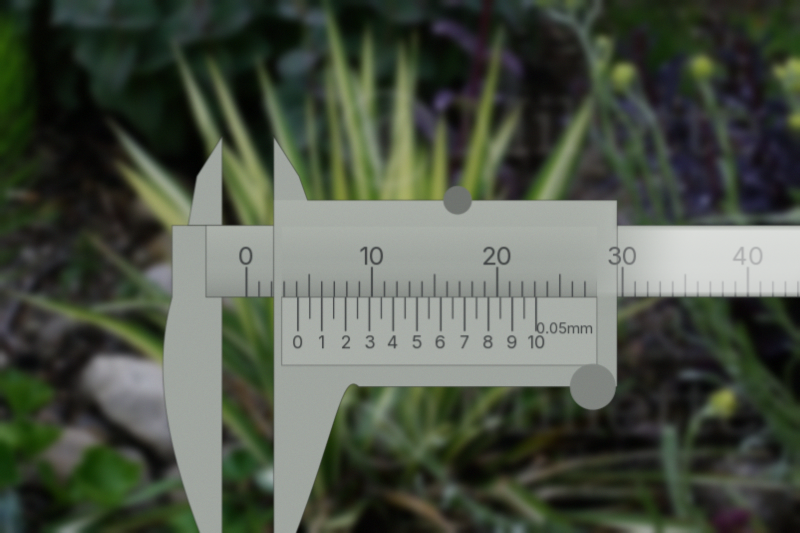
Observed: 4.1 mm
